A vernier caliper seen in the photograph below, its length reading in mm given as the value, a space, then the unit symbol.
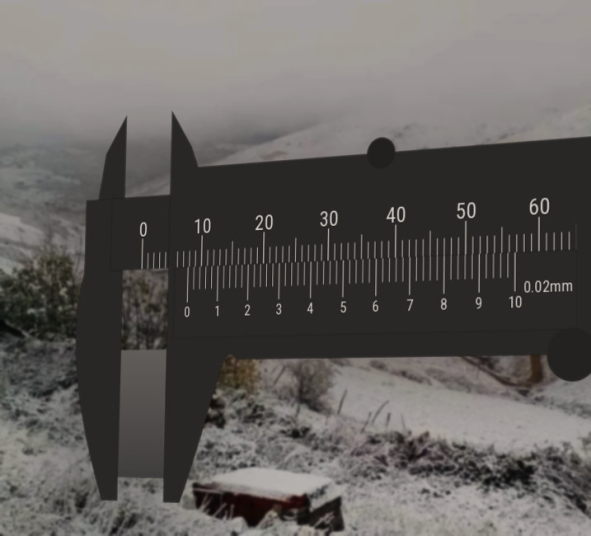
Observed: 7.8 mm
